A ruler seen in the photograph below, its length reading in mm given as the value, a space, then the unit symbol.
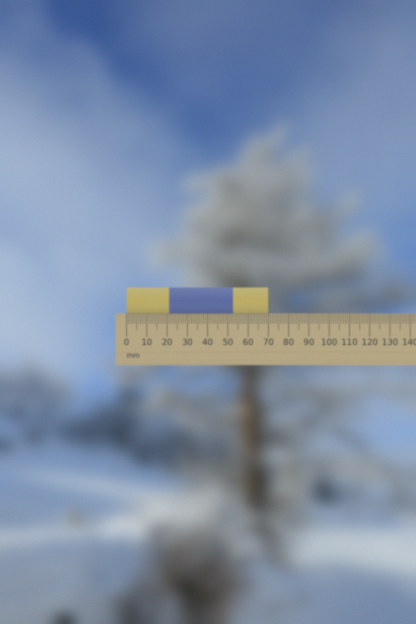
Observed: 70 mm
